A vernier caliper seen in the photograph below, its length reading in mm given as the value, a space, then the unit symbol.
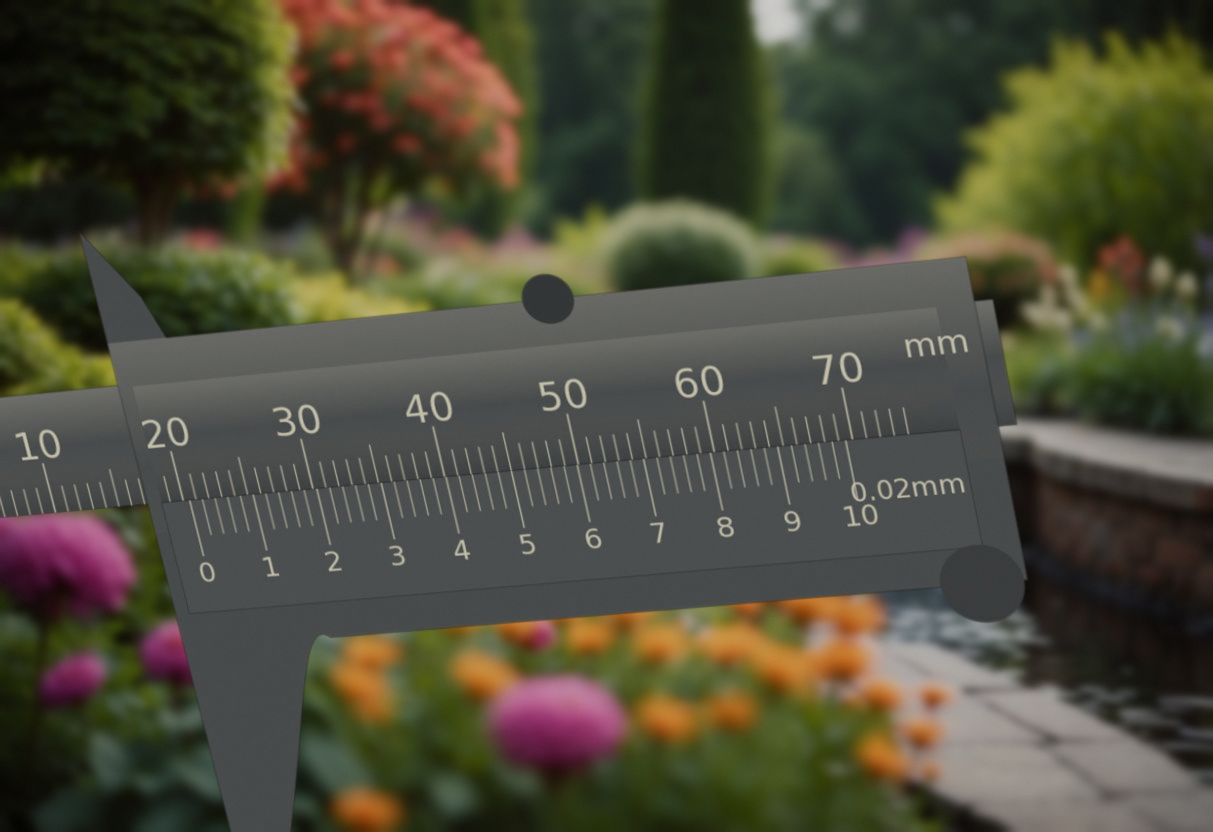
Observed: 20.5 mm
